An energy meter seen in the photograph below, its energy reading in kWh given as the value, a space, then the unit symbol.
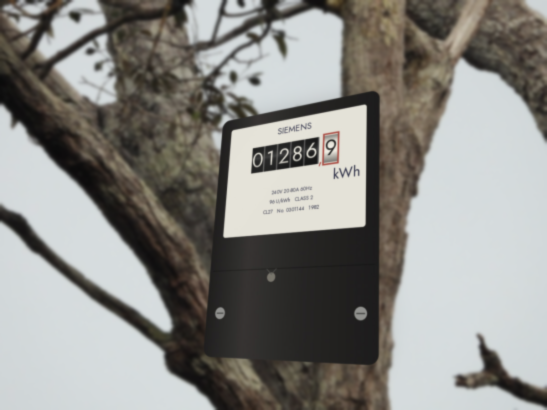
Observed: 1286.9 kWh
